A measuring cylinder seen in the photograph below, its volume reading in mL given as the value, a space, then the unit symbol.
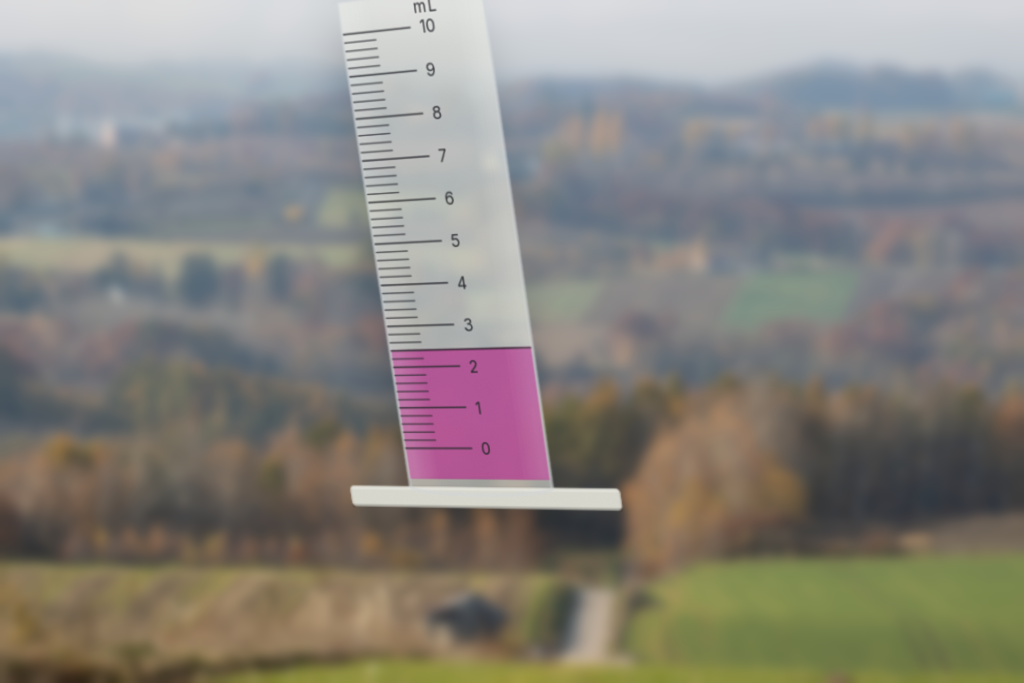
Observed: 2.4 mL
